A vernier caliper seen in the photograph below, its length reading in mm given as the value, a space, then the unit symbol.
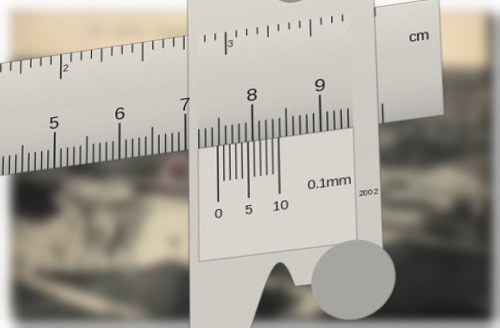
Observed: 74.8 mm
